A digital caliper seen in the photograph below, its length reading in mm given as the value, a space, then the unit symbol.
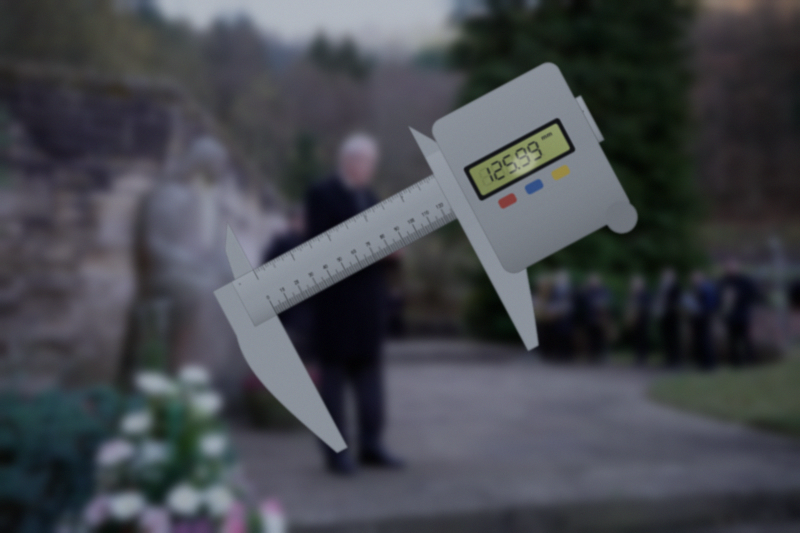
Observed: 125.99 mm
